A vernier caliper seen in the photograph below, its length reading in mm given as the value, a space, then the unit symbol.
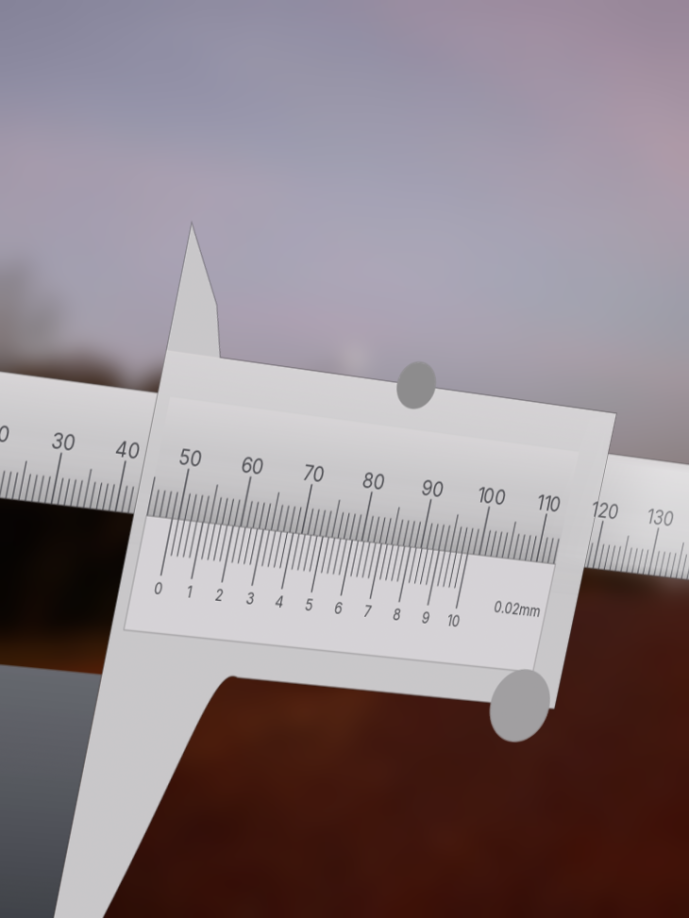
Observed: 49.0 mm
